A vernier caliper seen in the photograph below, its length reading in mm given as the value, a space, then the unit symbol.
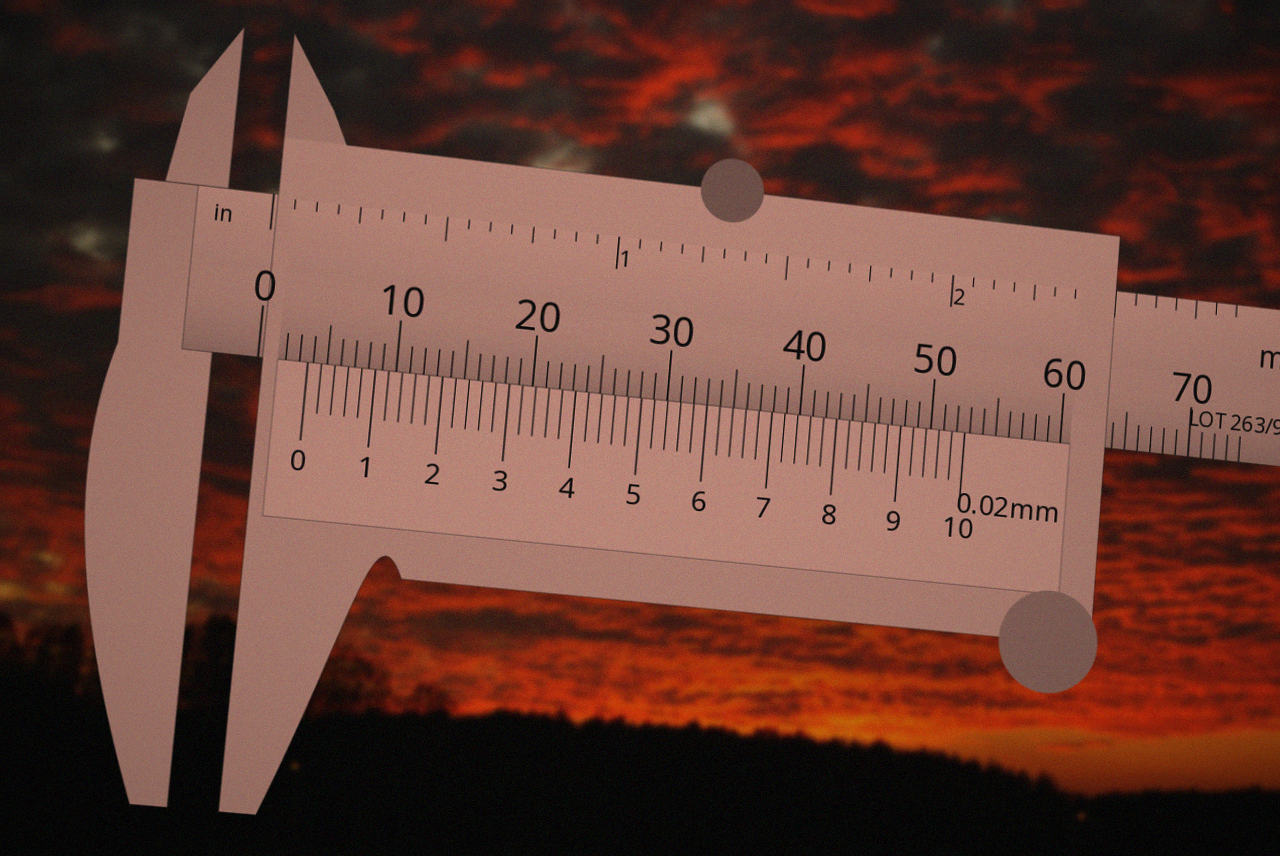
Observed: 3.6 mm
